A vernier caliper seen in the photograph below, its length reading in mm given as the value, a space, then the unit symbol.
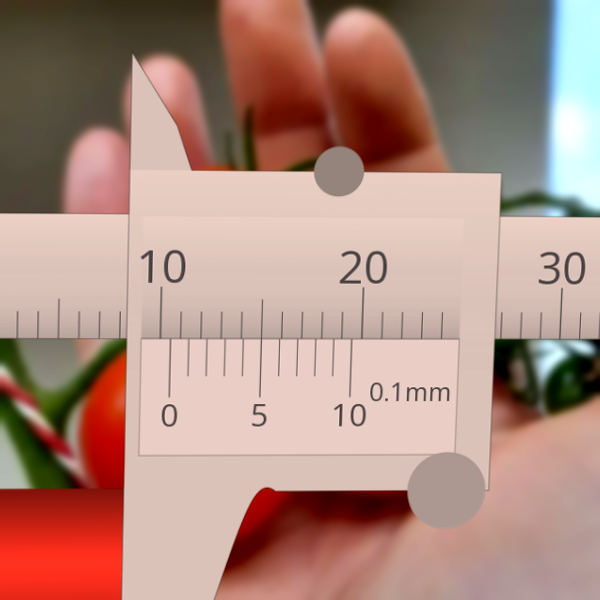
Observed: 10.5 mm
